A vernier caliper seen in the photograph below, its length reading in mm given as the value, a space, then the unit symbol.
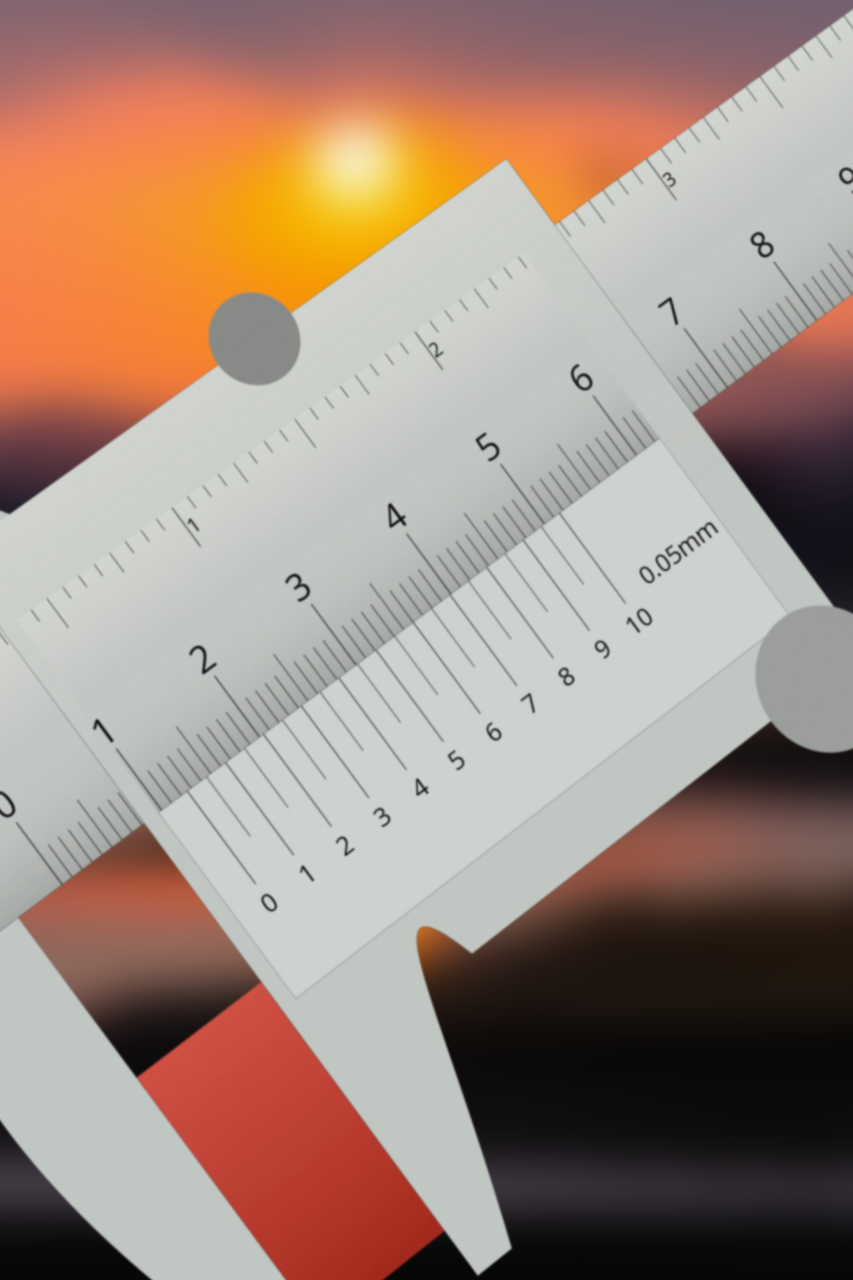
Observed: 12.6 mm
